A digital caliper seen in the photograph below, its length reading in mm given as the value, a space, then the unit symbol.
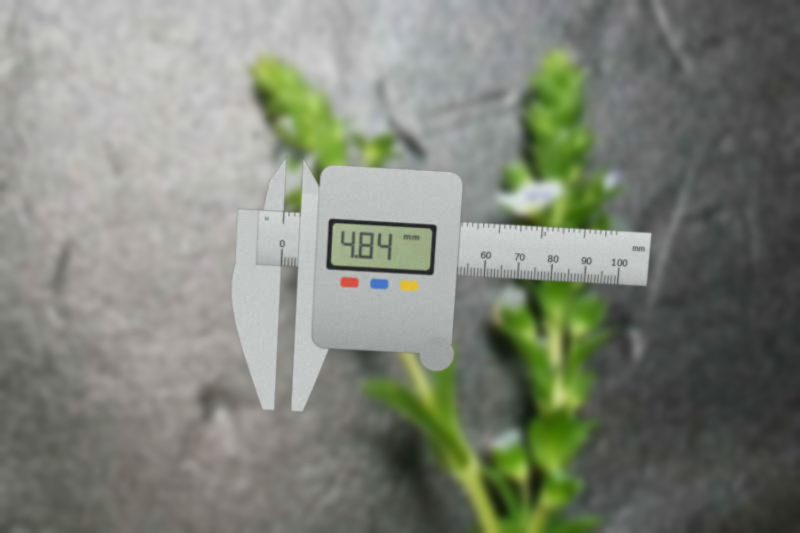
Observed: 4.84 mm
